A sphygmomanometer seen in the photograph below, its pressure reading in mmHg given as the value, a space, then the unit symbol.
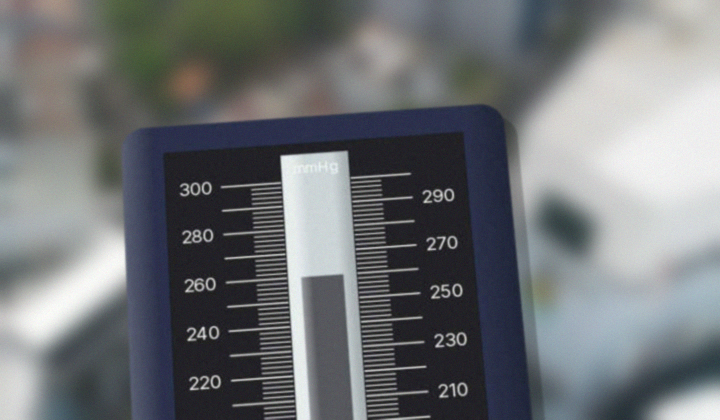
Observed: 260 mmHg
